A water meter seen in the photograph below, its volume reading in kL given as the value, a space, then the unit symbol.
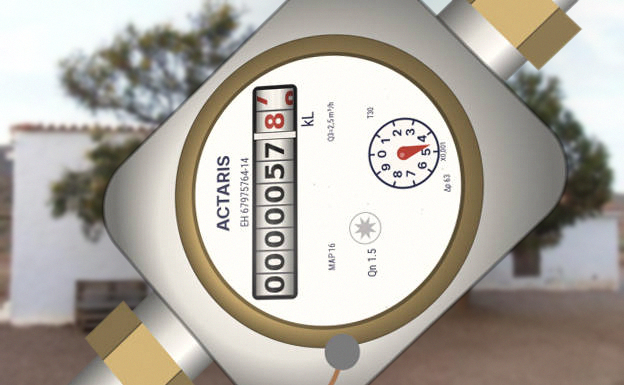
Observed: 57.874 kL
